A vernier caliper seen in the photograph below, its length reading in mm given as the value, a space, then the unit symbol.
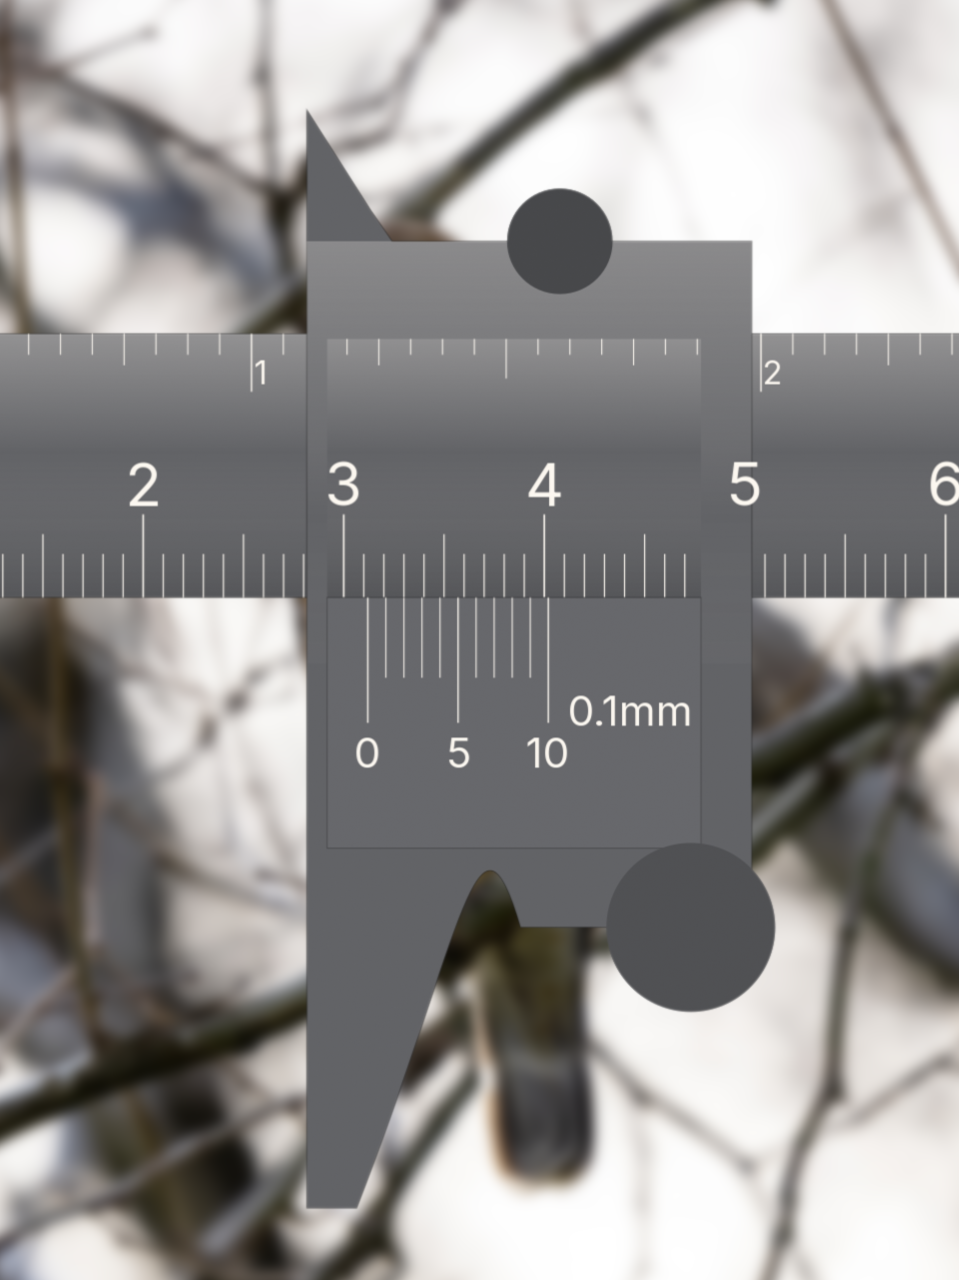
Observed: 31.2 mm
